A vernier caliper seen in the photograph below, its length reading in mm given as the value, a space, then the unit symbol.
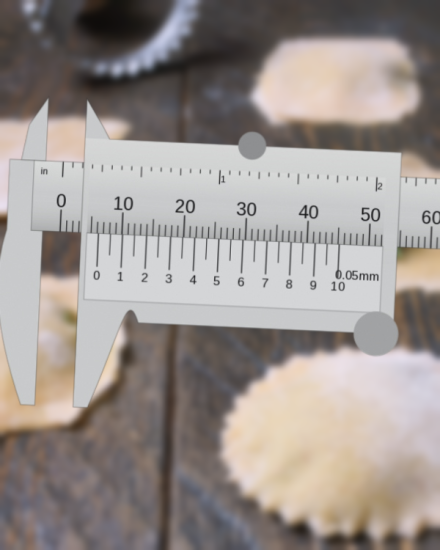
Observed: 6.2 mm
